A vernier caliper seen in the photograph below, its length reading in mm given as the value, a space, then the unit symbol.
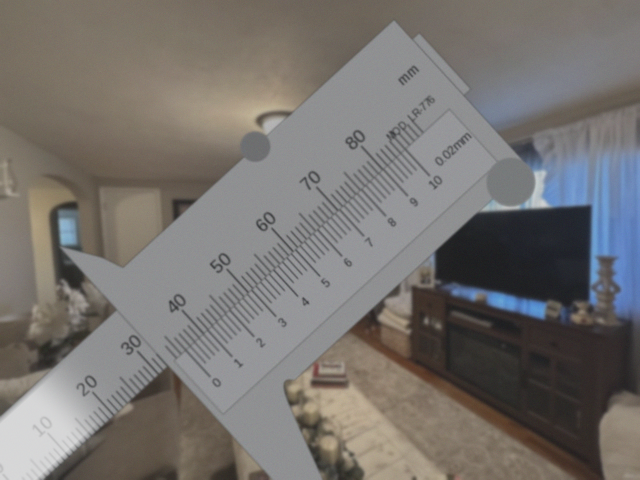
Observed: 36.0 mm
